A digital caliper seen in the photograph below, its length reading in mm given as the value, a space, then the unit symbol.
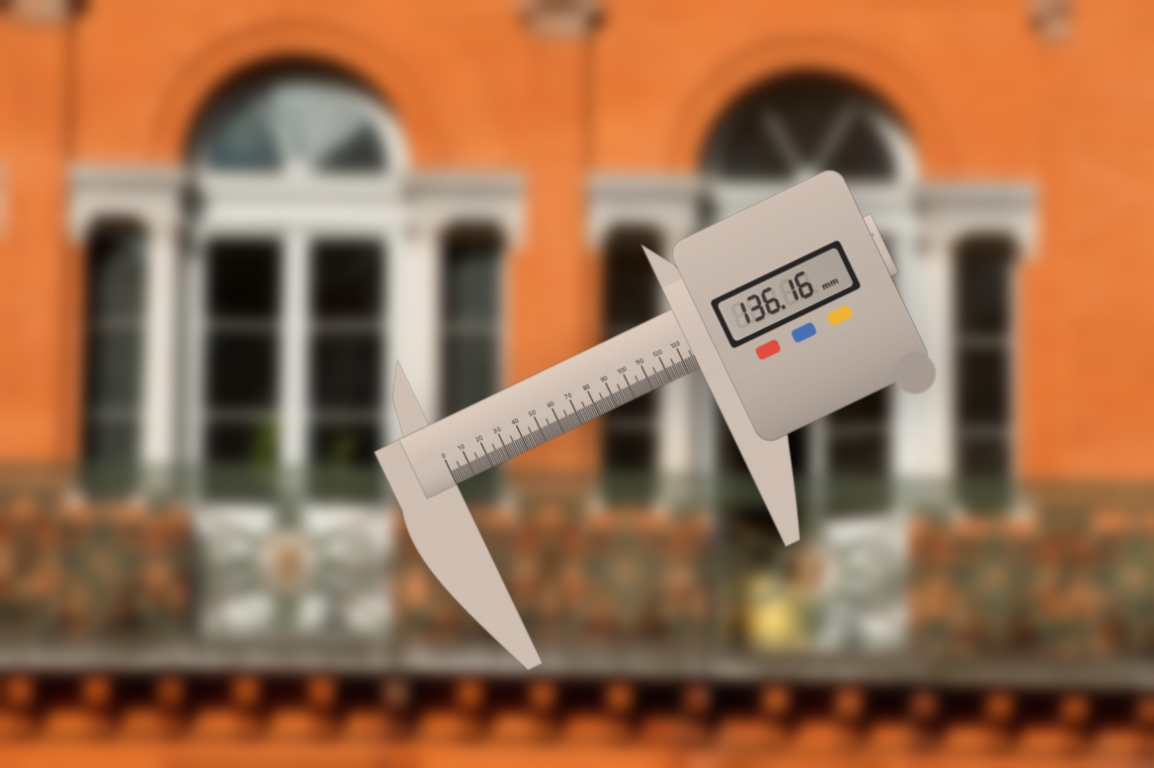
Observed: 136.16 mm
